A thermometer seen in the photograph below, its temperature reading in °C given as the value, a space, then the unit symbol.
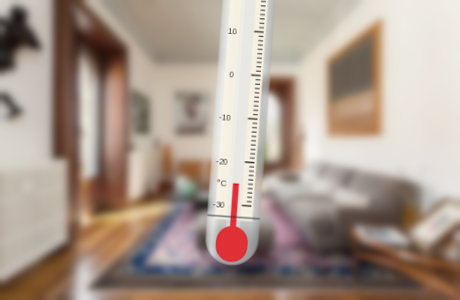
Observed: -25 °C
